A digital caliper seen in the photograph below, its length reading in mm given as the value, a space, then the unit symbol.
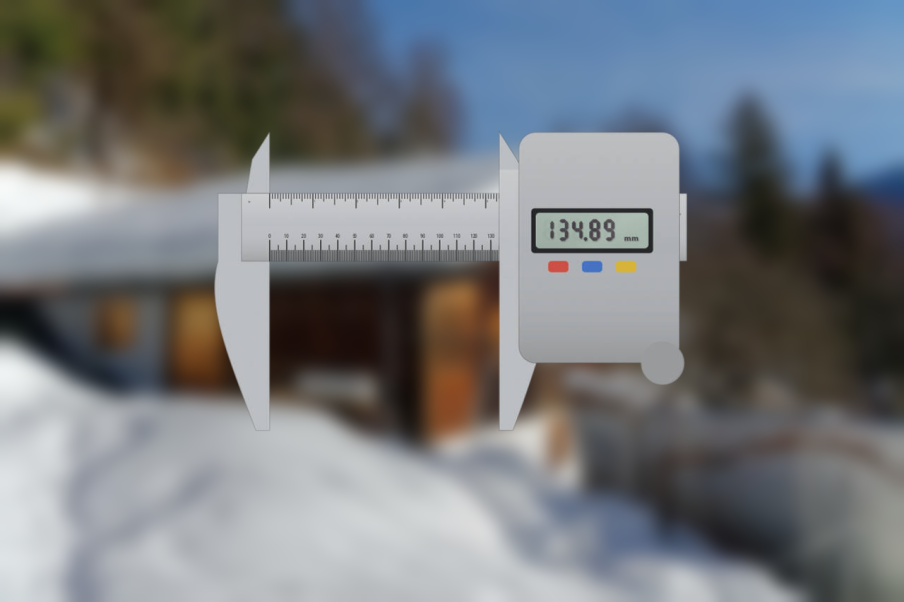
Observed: 134.89 mm
